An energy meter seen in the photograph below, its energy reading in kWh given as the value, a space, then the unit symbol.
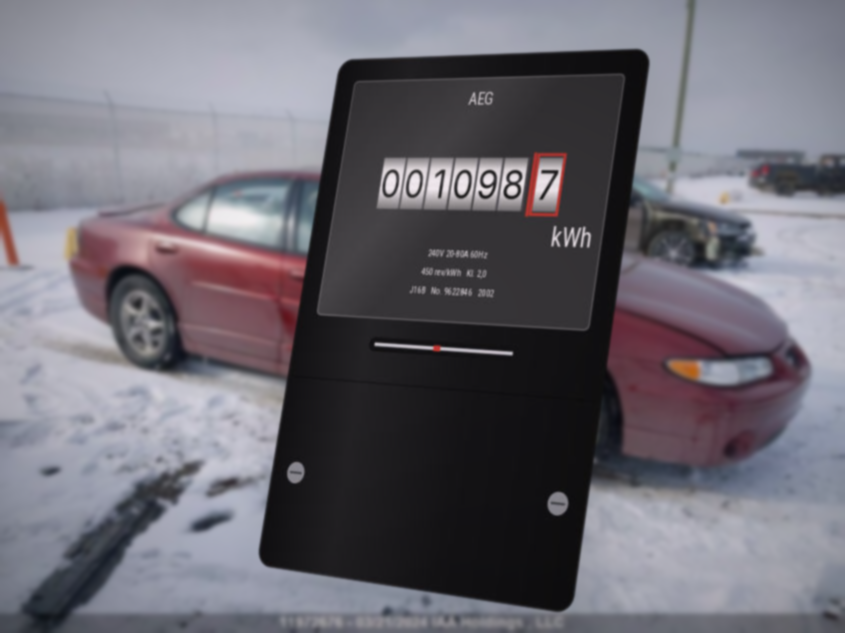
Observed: 1098.7 kWh
